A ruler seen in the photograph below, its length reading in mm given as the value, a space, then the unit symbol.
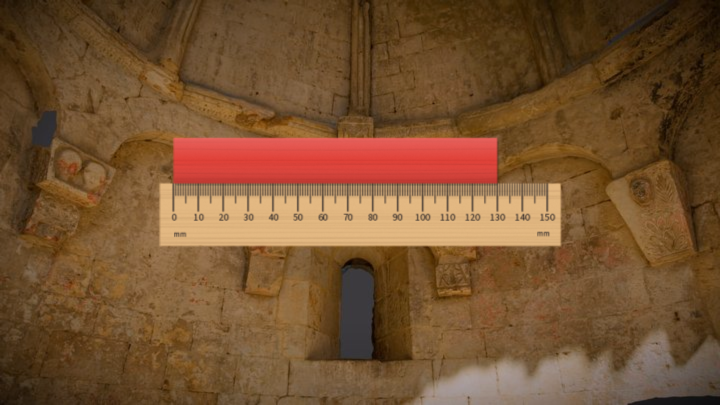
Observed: 130 mm
